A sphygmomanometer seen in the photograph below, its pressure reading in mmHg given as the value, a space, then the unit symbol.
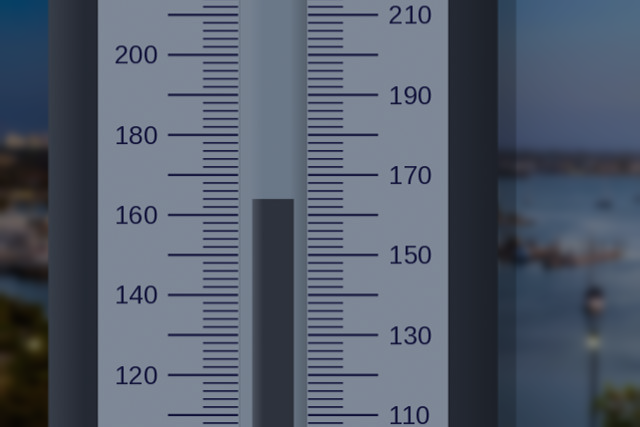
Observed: 164 mmHg
